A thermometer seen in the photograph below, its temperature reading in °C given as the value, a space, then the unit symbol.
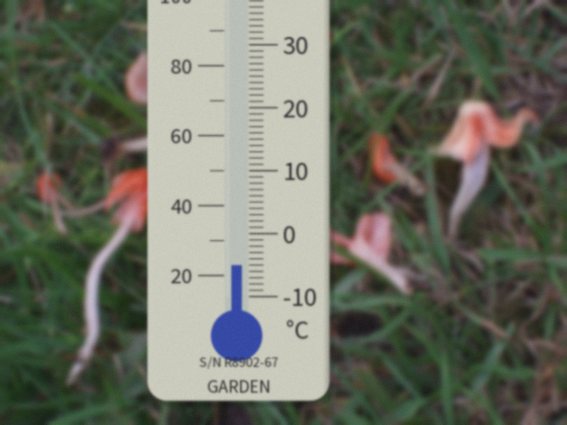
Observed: -5 °C
